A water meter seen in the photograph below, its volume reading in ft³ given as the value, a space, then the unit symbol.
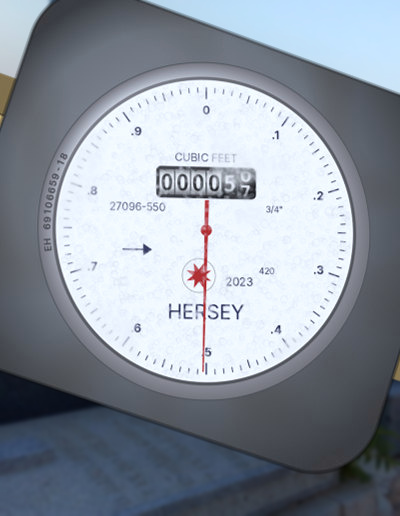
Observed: 56.50 ft³
